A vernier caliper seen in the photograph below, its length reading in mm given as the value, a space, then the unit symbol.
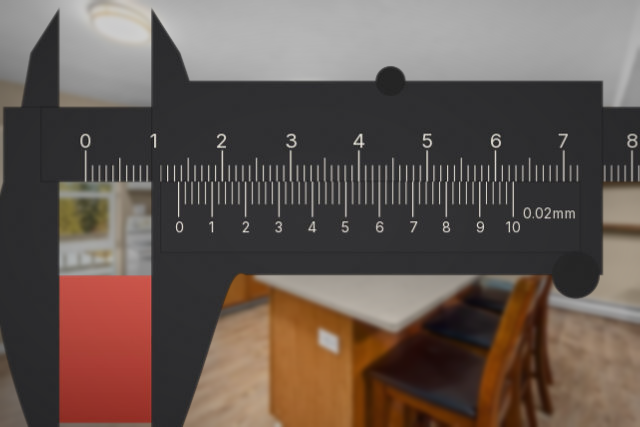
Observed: 13.6 mm
